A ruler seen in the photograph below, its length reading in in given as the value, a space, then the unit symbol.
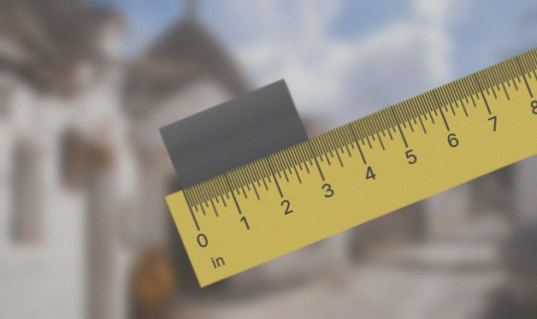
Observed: 3 in
